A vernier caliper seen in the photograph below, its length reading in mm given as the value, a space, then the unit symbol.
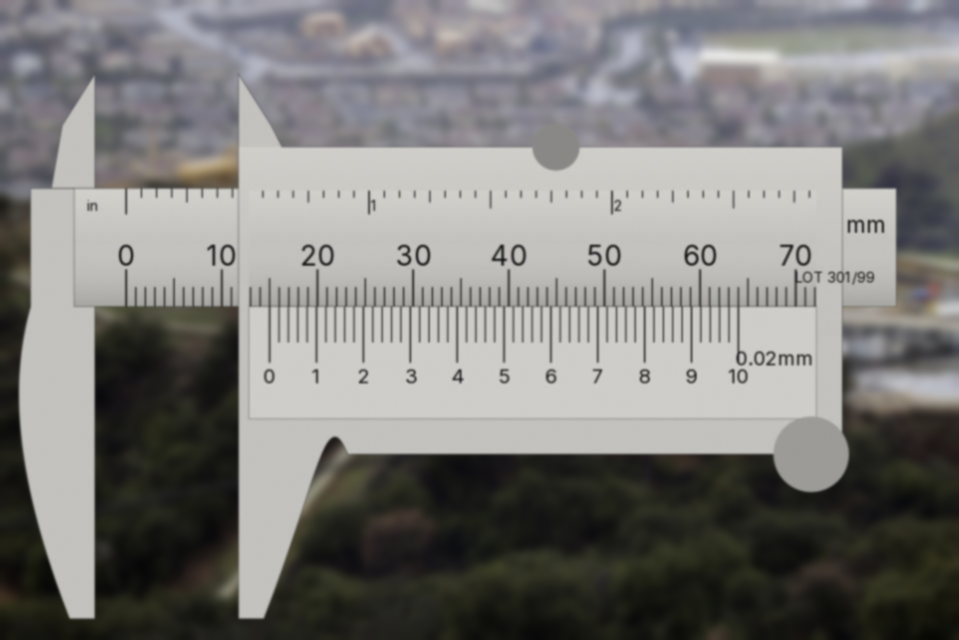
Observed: 15.0 mm
